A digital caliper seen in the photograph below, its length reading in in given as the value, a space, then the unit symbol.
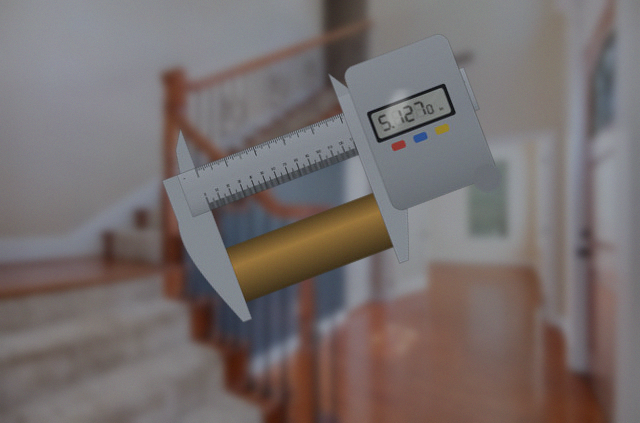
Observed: 5.1270 in
